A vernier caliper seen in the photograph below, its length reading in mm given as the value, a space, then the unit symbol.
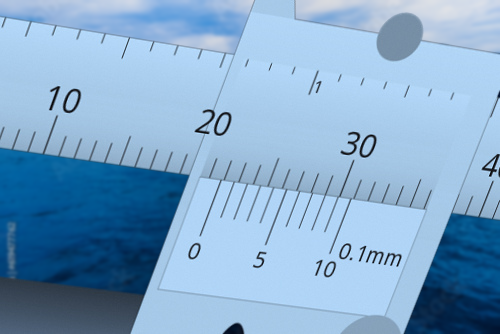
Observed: 21.8 mm
